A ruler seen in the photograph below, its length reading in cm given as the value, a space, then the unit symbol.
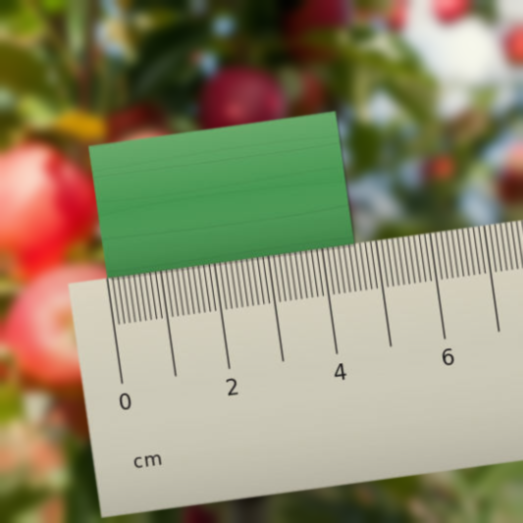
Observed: 4.6 cm
